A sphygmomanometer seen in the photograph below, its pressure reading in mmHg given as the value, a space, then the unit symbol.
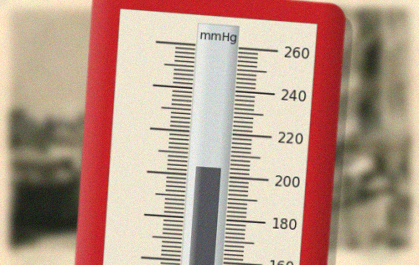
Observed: 204 mmHg
